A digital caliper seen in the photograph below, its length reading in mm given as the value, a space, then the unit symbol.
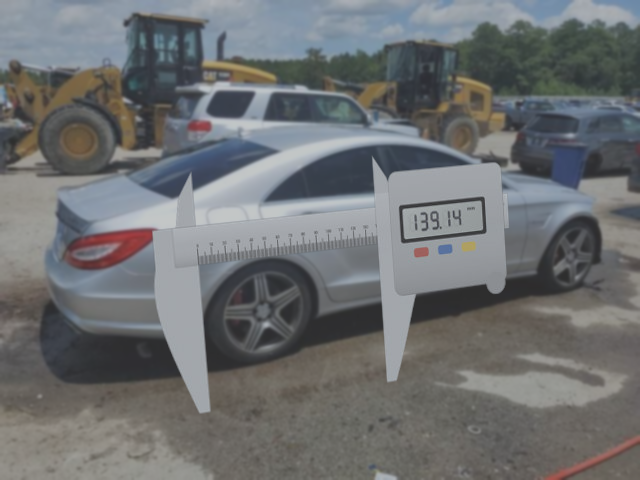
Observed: 139.14 mm
